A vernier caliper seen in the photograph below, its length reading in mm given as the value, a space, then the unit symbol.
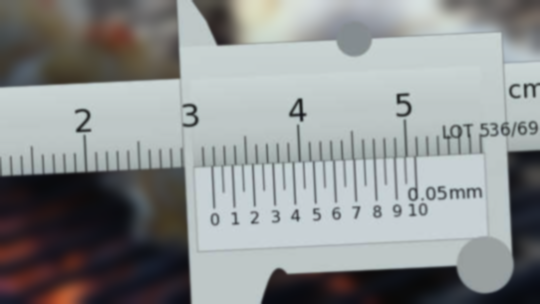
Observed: 31.8 mm
